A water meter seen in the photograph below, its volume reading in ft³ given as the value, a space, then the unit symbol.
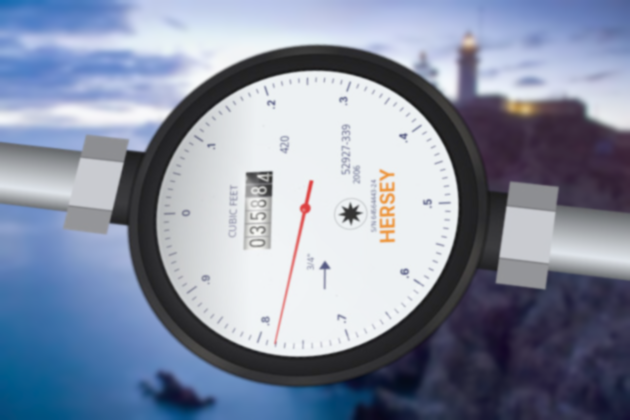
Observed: 35883.78 ft³
